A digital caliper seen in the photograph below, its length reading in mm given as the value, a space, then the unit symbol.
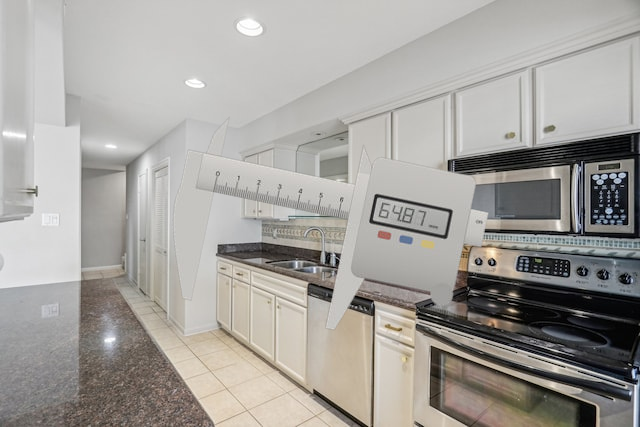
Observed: 64.87 mm
